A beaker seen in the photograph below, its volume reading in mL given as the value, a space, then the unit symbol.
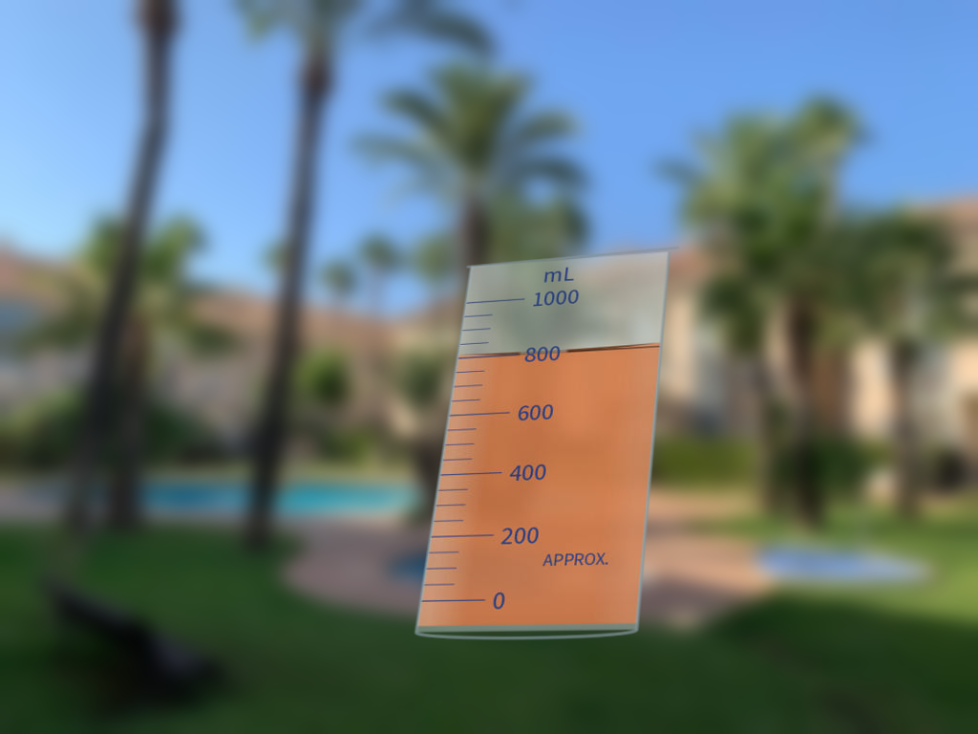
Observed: 800 mL
